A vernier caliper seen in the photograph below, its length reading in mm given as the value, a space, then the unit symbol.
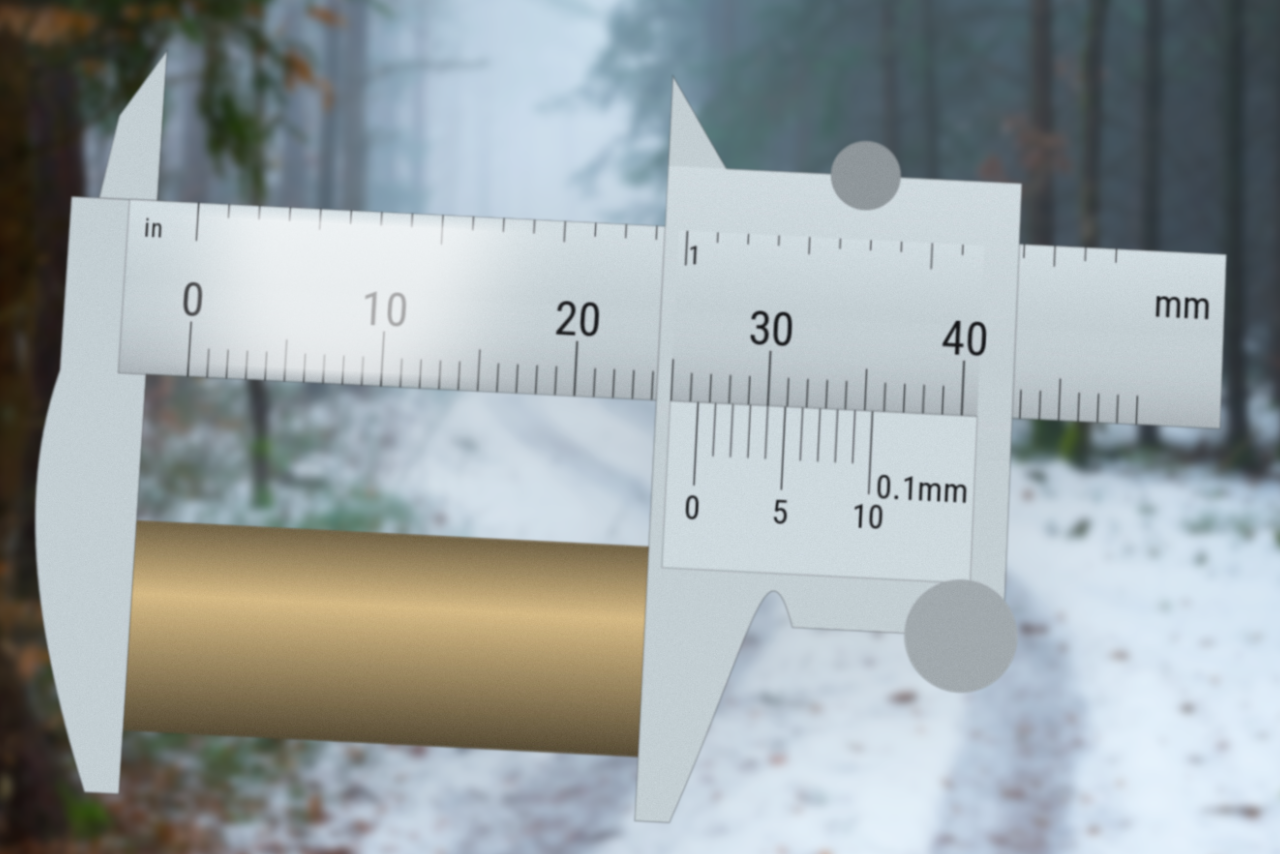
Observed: 26.4 mm
